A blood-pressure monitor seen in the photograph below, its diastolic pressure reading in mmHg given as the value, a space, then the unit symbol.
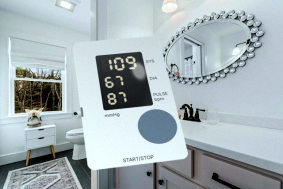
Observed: 67 mmHg
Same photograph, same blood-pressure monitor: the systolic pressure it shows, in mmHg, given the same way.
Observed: 109 mmHg
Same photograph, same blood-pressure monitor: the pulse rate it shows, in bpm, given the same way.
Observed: 87 bpm
